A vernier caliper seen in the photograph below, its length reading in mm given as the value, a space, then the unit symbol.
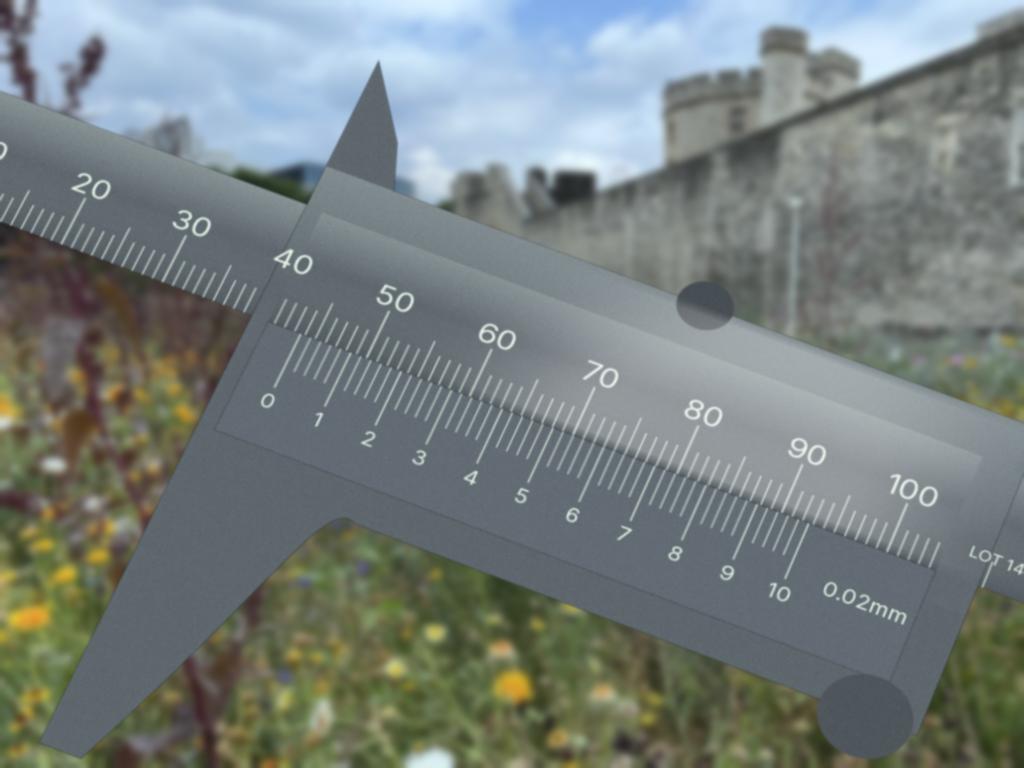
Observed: 43.6 mm
